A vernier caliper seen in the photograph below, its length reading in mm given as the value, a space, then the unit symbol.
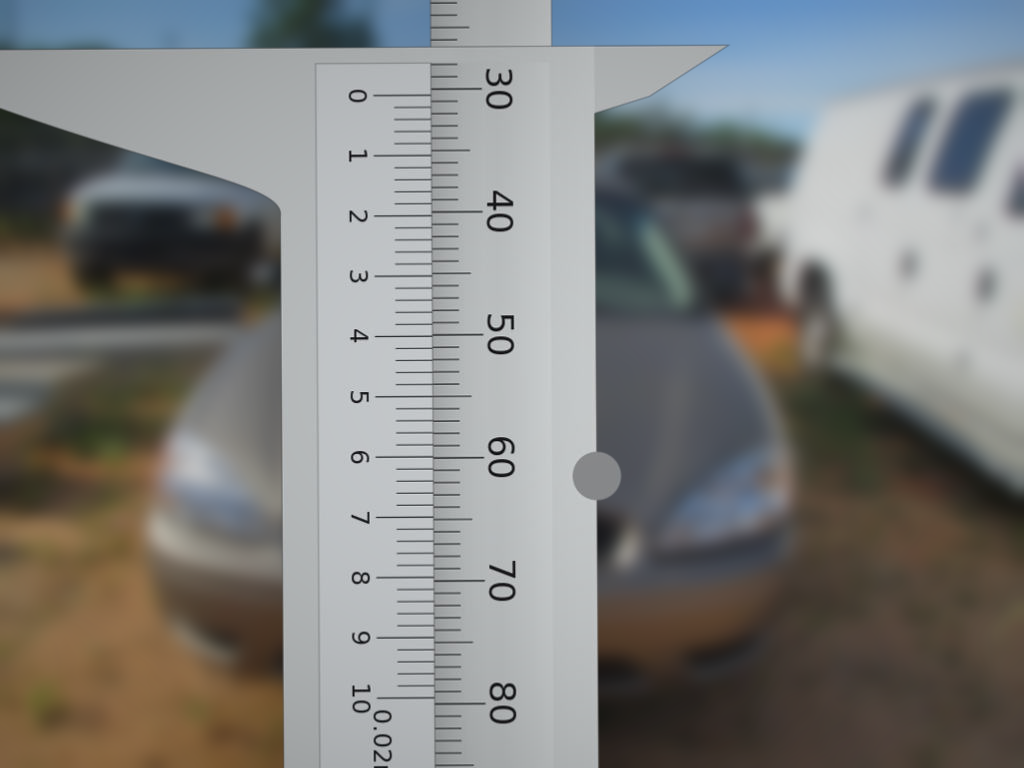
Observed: 30.5 mm
